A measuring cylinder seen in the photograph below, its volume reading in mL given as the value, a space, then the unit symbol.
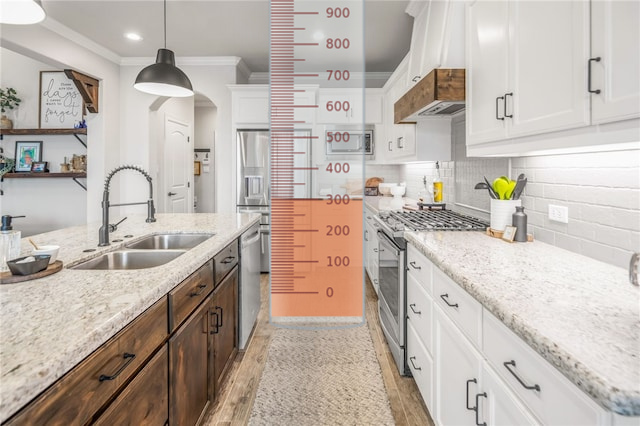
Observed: 300 mL
